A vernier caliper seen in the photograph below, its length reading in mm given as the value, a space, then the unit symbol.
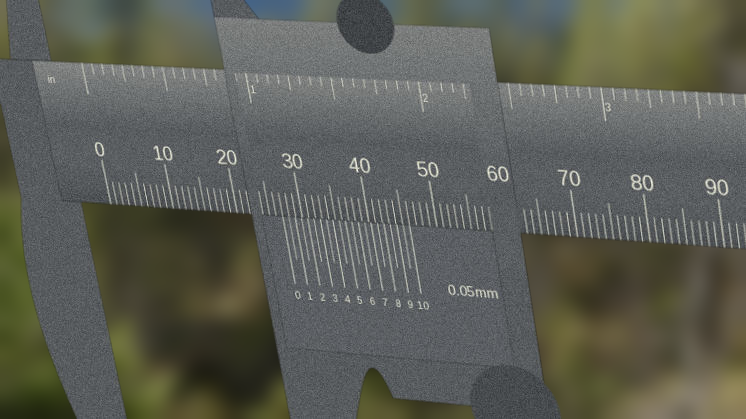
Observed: 27.0 mm
